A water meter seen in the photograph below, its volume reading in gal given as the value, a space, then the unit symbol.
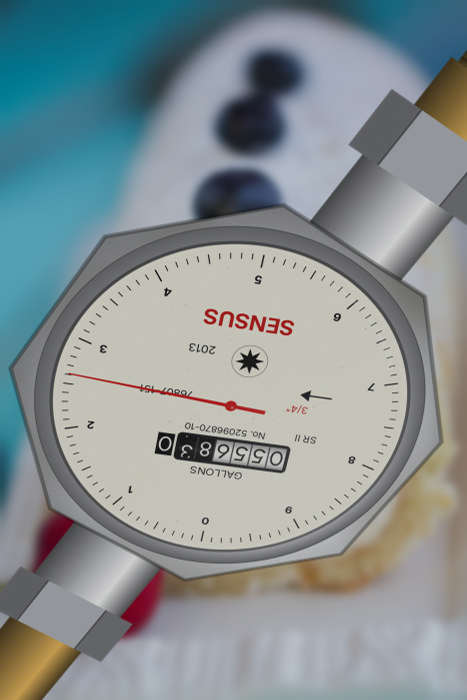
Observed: 556832.6 gal
